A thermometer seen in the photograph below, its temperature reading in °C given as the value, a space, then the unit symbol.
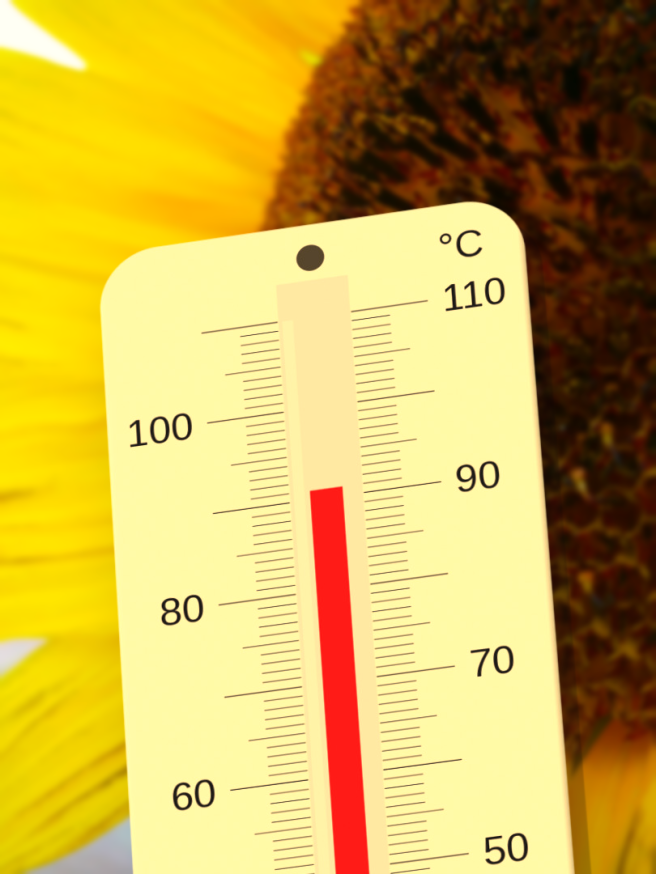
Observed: 91 °C
